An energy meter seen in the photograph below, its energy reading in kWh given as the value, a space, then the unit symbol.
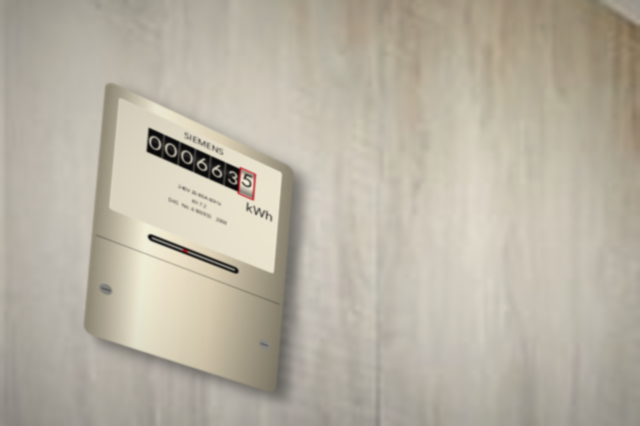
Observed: 663.5 kWh
